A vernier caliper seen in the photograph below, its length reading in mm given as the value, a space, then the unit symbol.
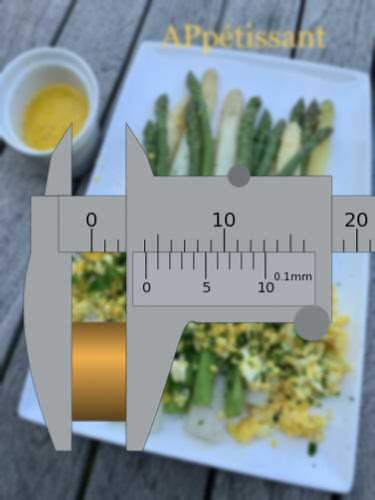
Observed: 4.1 mm
